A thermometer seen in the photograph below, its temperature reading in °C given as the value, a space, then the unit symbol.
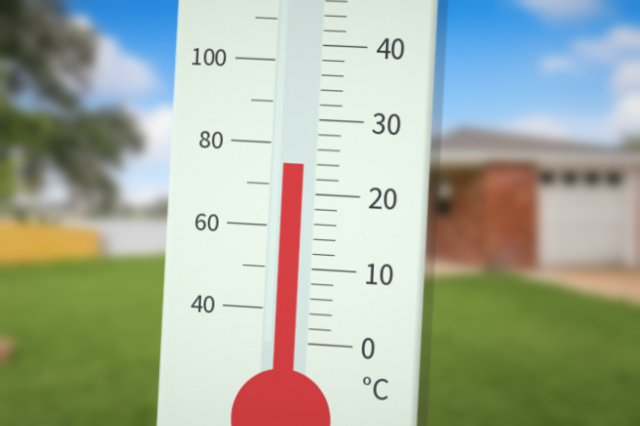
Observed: 24 °C
